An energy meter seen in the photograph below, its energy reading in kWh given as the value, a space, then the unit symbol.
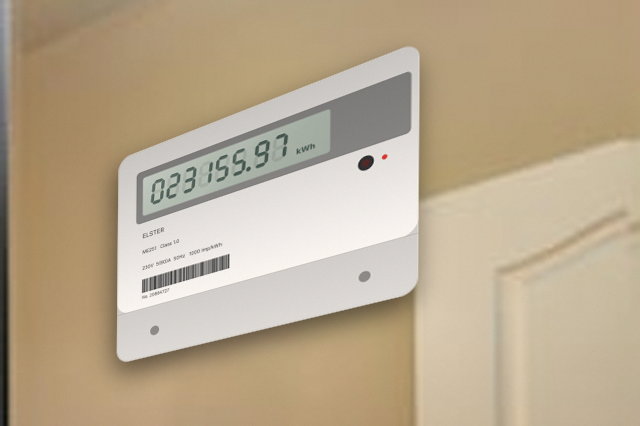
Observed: 23155.97 kWh
